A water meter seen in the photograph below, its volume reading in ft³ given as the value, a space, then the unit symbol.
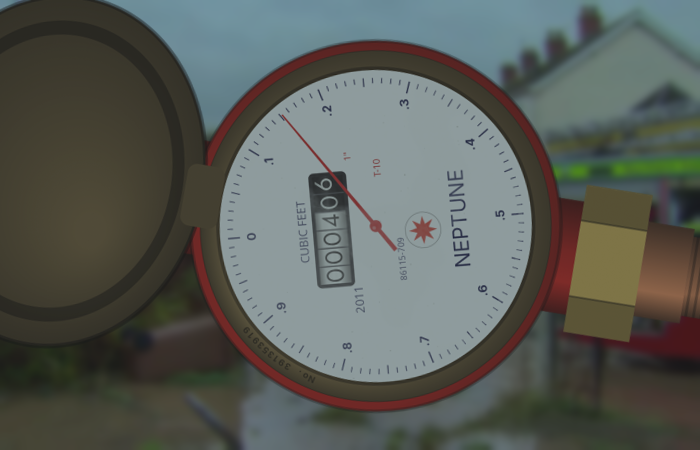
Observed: 406.15 ft³
